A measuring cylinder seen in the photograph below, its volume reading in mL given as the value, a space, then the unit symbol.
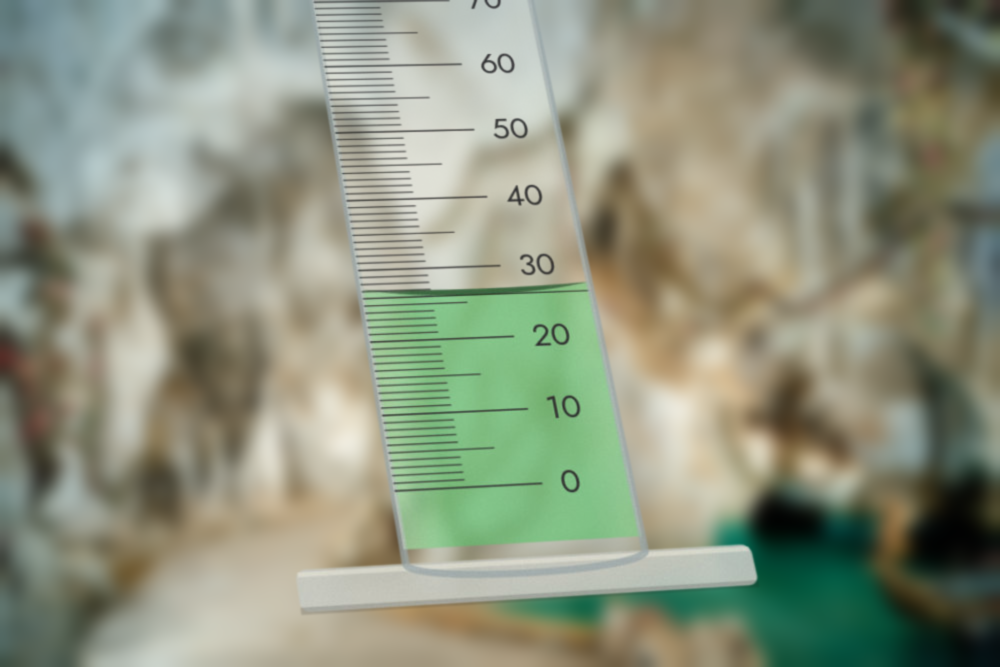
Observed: 26 mL
